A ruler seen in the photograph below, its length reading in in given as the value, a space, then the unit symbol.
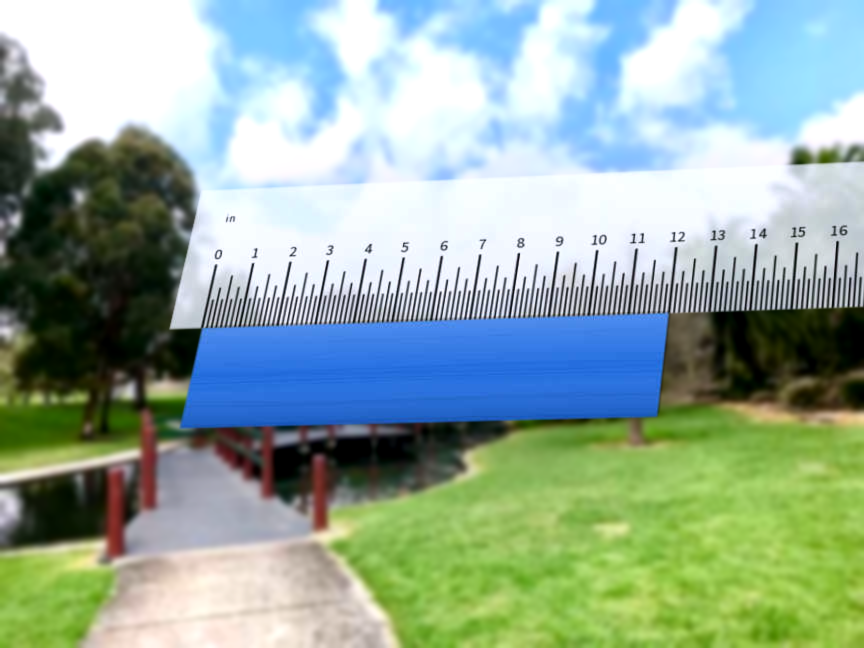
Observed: 12 in
